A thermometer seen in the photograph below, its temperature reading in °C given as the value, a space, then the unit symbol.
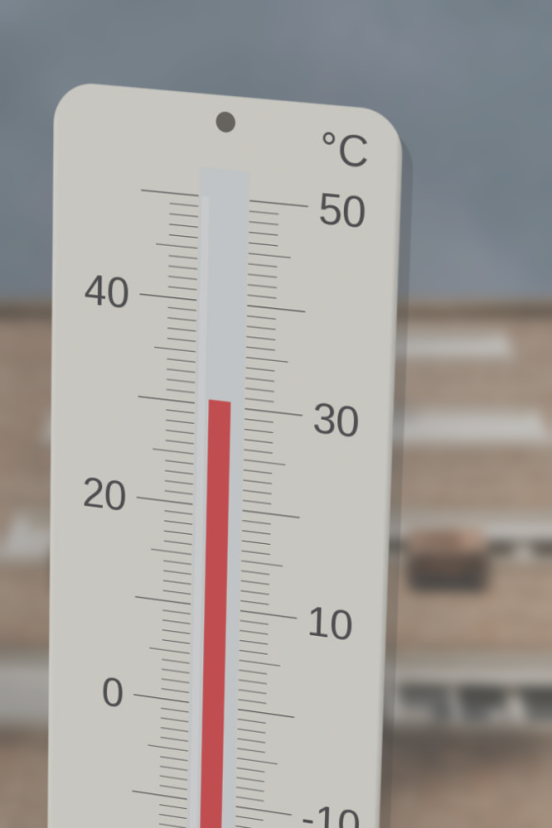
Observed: 30.5 °C
